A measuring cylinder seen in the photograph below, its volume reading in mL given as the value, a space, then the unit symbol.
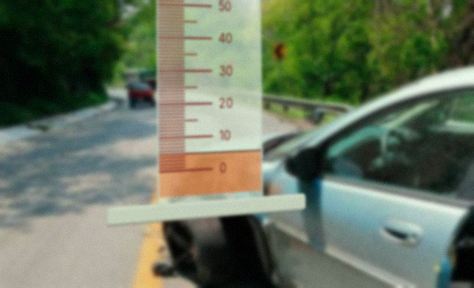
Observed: 5 mL
